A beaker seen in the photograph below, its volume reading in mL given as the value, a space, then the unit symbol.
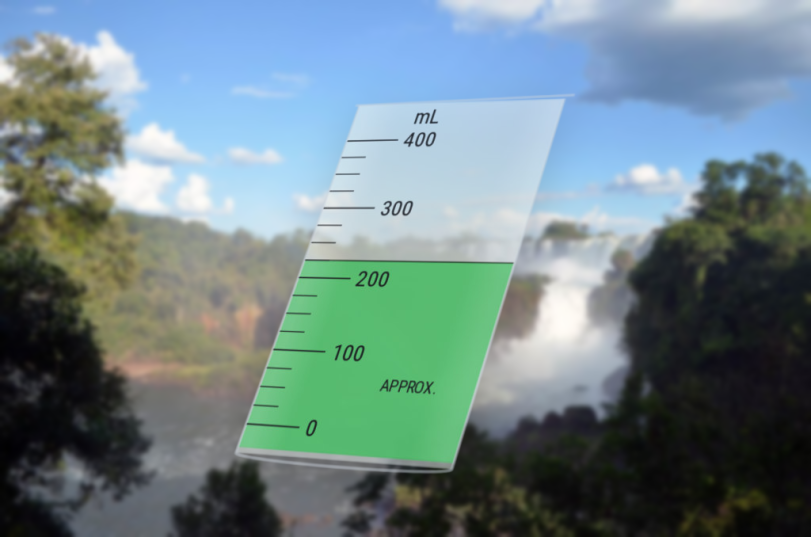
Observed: 225 mL
